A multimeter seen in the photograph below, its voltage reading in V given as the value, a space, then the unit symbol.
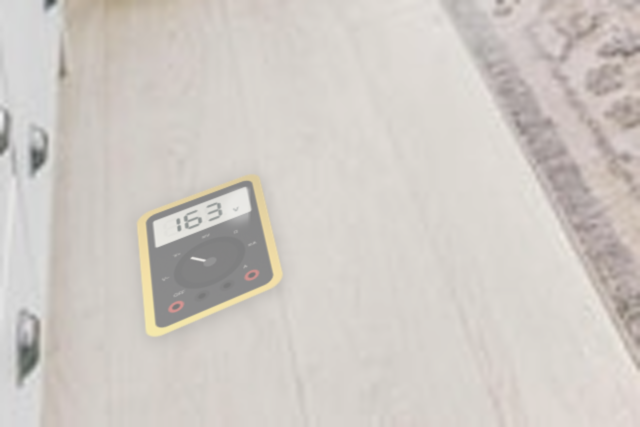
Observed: 163 V
